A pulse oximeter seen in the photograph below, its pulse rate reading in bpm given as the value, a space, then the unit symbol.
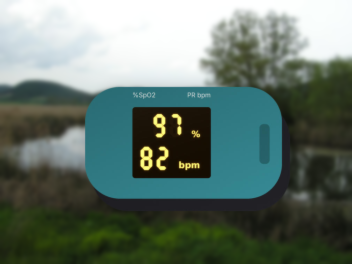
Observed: 82 bpm
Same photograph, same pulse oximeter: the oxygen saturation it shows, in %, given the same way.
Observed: 97 %
